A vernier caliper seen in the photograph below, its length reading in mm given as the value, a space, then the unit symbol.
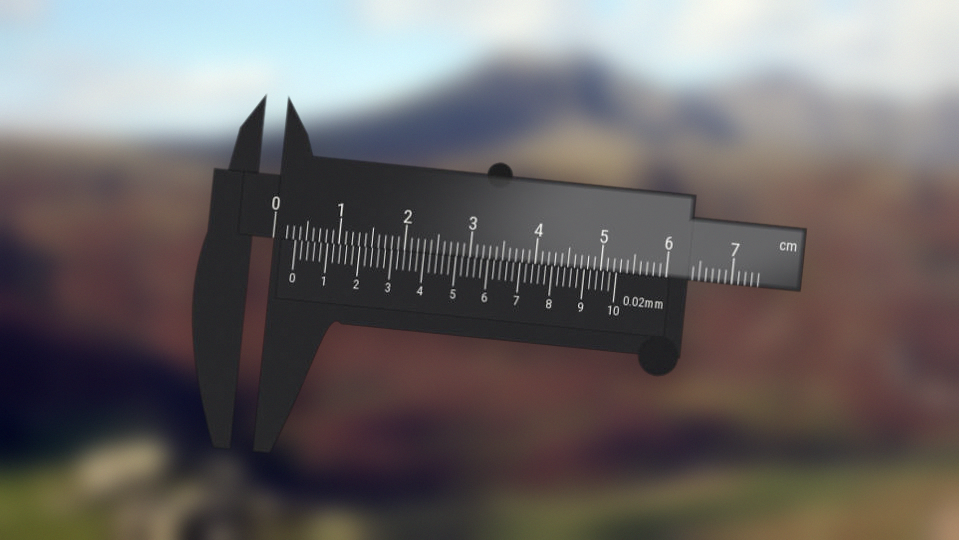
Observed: 3.4 mm
